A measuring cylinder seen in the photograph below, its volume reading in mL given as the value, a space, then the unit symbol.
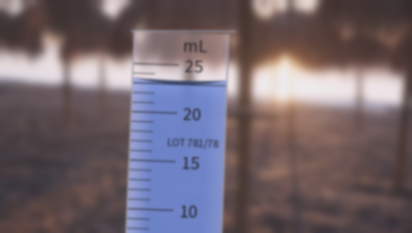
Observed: 23 mL
